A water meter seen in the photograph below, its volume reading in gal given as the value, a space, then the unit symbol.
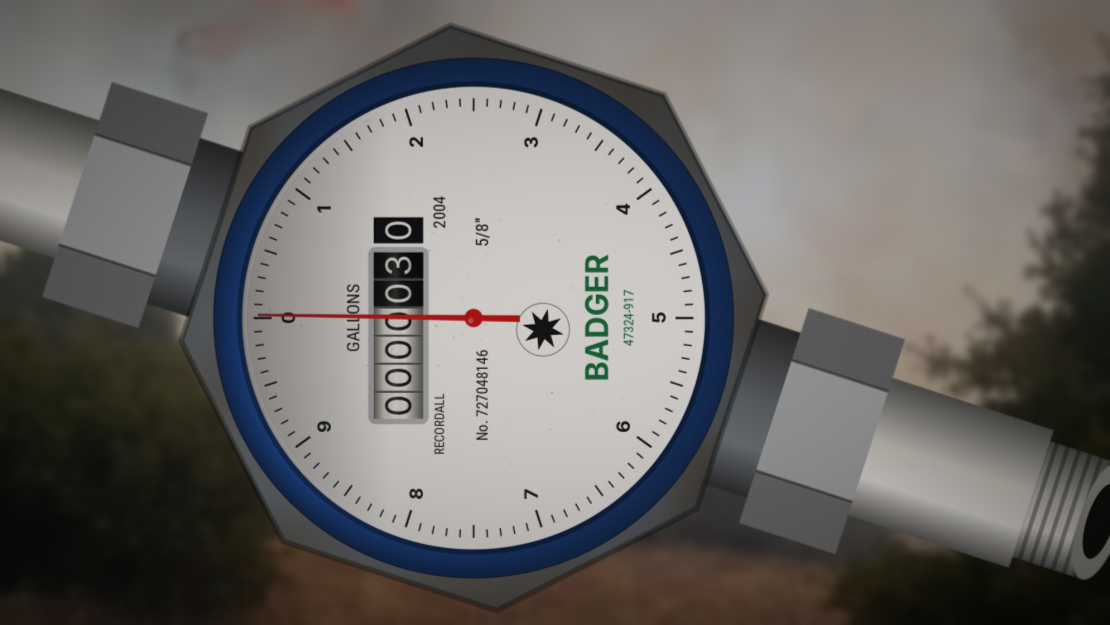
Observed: 30.0 gal
